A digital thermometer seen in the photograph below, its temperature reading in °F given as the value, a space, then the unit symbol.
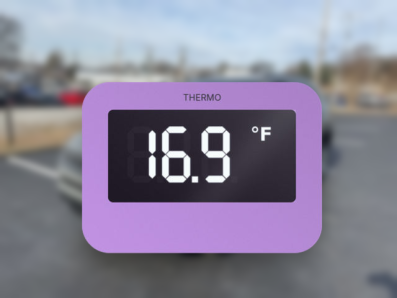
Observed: 16.9 °F
